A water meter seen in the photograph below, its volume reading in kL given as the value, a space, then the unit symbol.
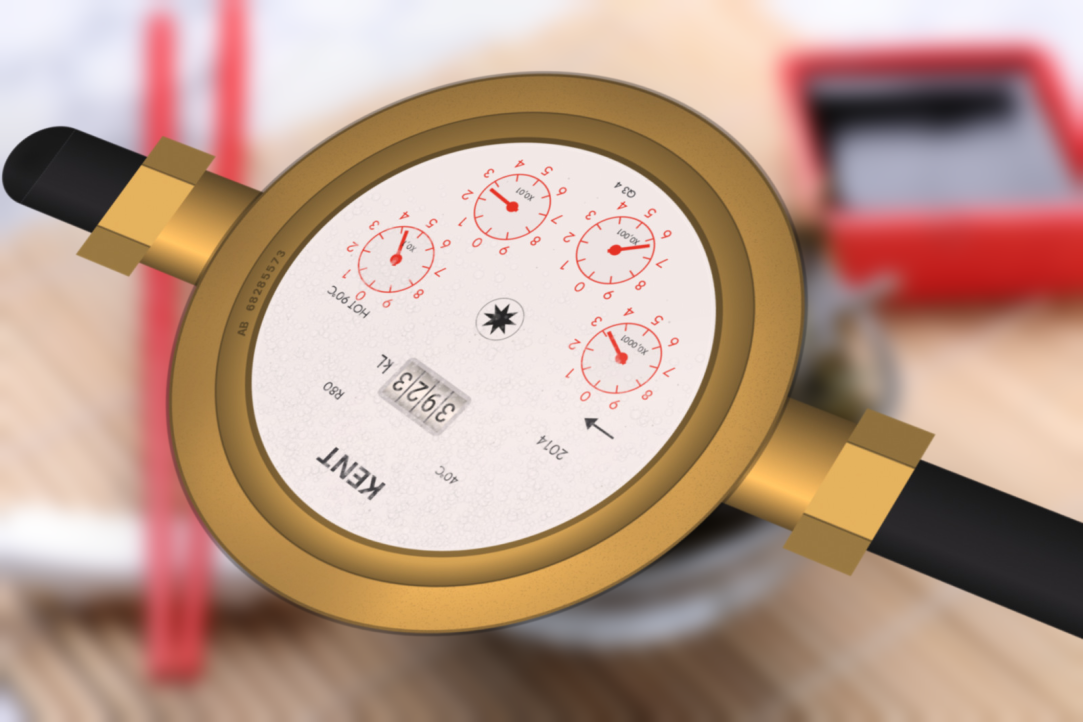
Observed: 3923.4263 kL
